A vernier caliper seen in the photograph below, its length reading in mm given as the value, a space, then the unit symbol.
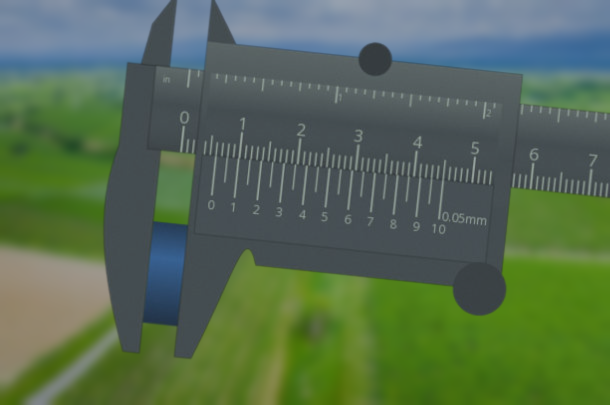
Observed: 6.0 mm
